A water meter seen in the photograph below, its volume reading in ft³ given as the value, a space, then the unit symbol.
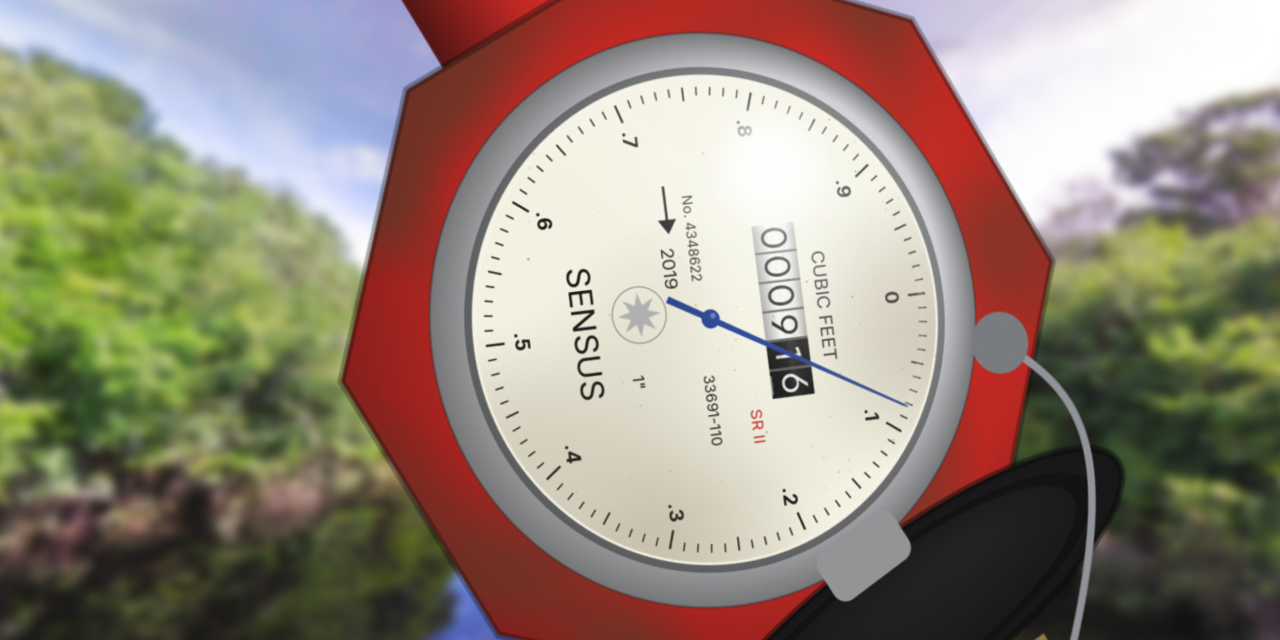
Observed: 916.08 ft³
